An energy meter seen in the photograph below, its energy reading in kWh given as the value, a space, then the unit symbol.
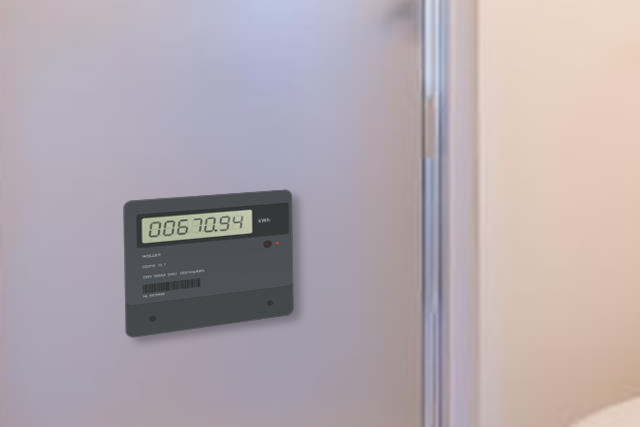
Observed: 670.94 kWh
